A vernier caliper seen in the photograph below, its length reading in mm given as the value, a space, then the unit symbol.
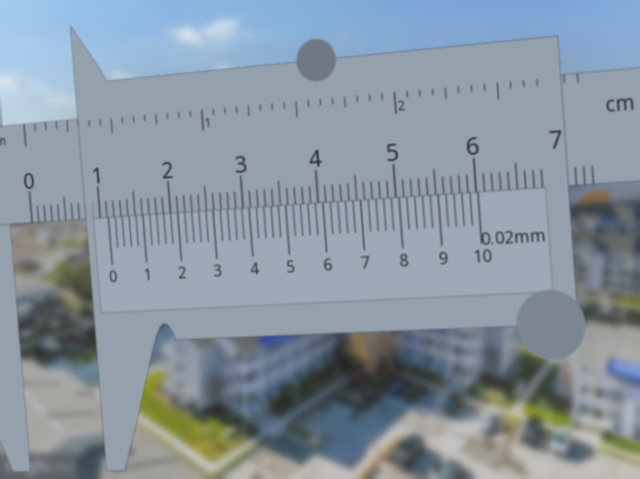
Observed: 11.2 mm
